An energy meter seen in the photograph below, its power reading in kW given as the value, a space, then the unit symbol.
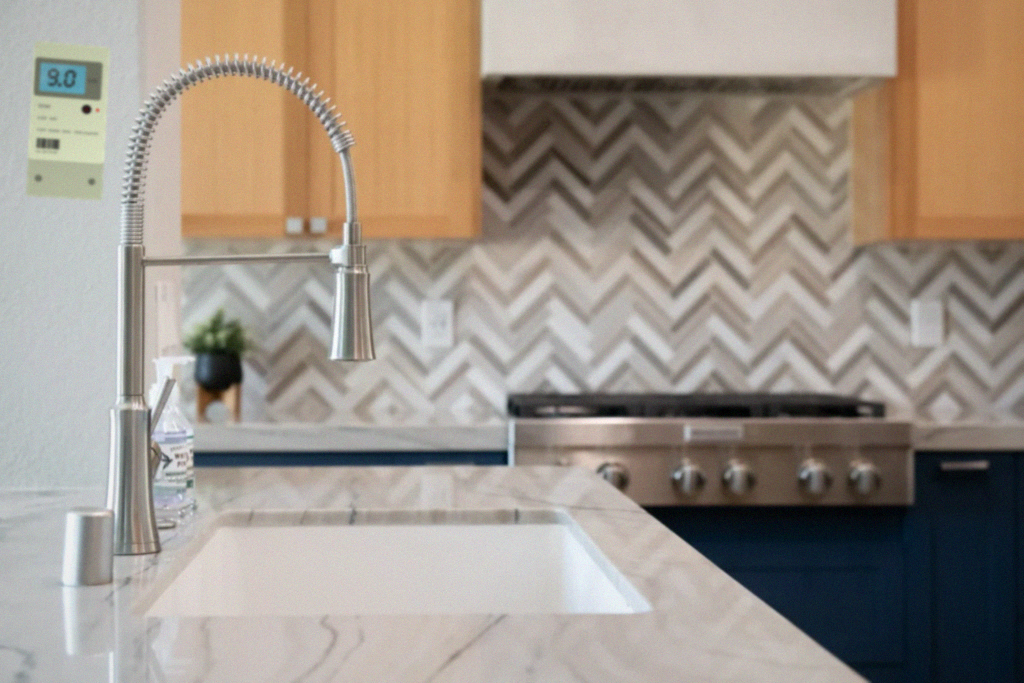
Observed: 9.0 kW
